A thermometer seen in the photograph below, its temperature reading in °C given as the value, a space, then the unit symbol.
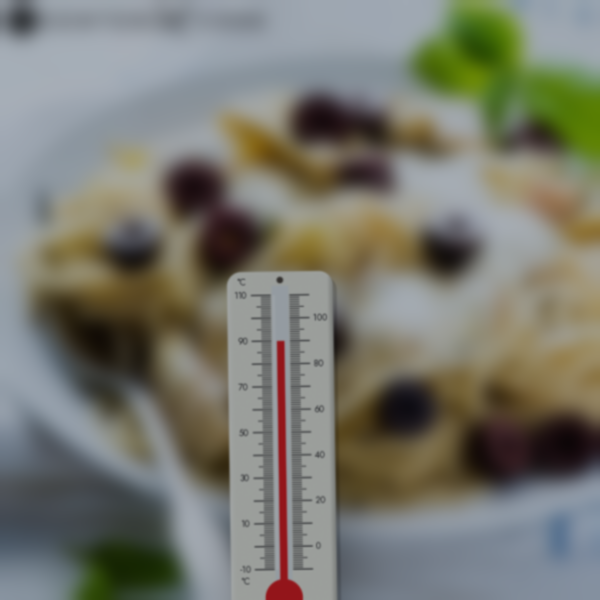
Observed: 90 °C
